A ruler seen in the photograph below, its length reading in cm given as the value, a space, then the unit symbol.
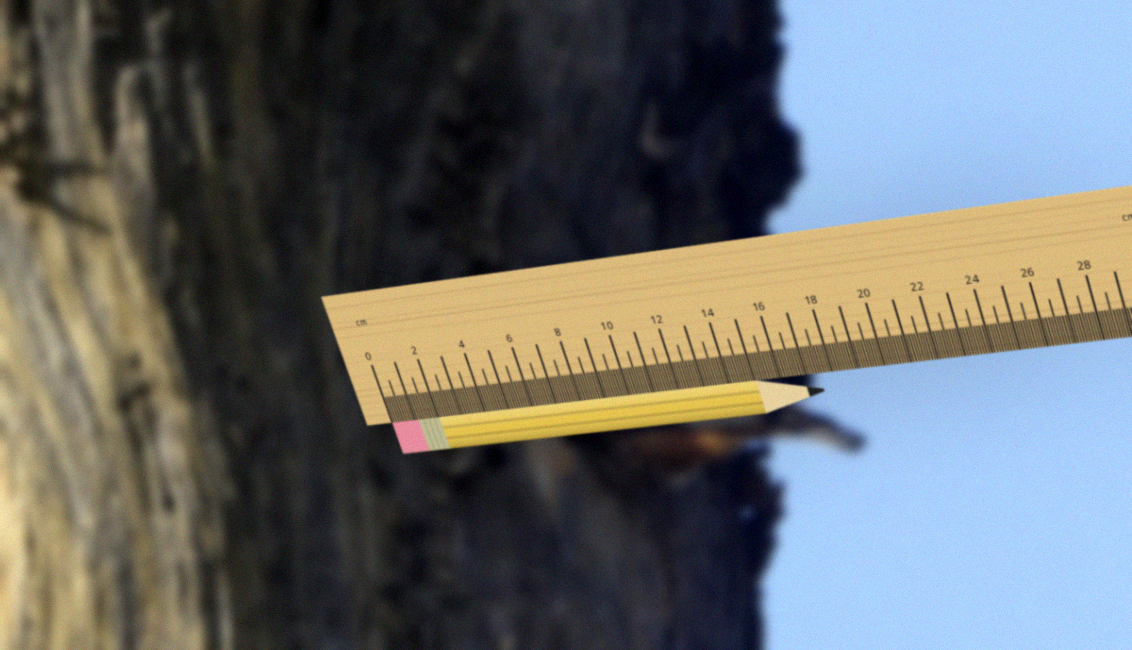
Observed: 17.5 cm
